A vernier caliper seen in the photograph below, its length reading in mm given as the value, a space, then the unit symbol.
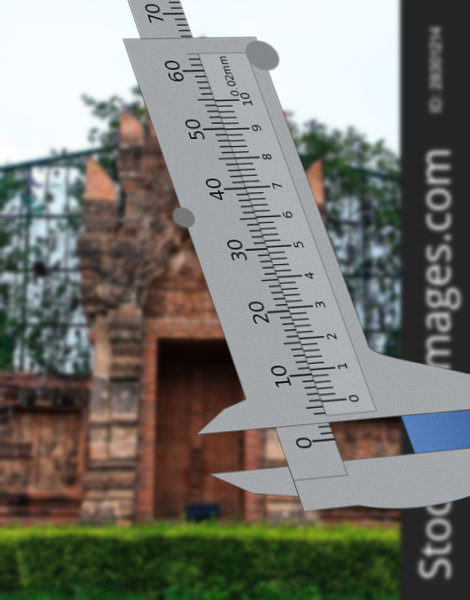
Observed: 5.8 mm
